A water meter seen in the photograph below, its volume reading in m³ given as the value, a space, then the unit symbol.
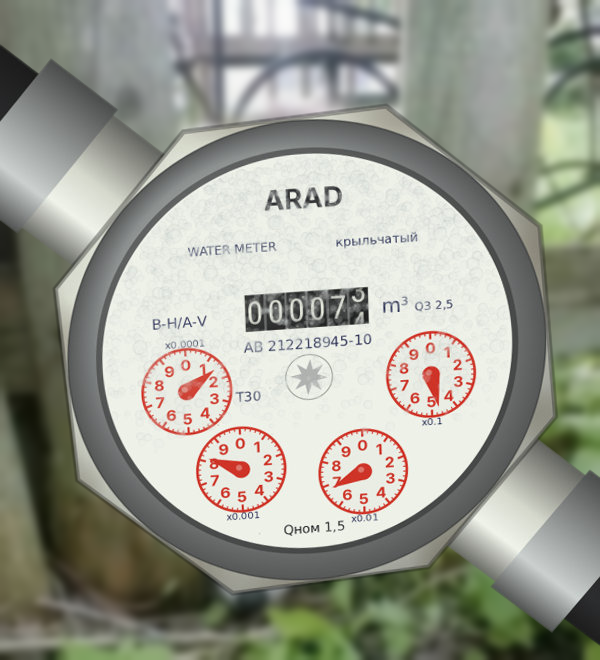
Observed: 73.4681 m³
